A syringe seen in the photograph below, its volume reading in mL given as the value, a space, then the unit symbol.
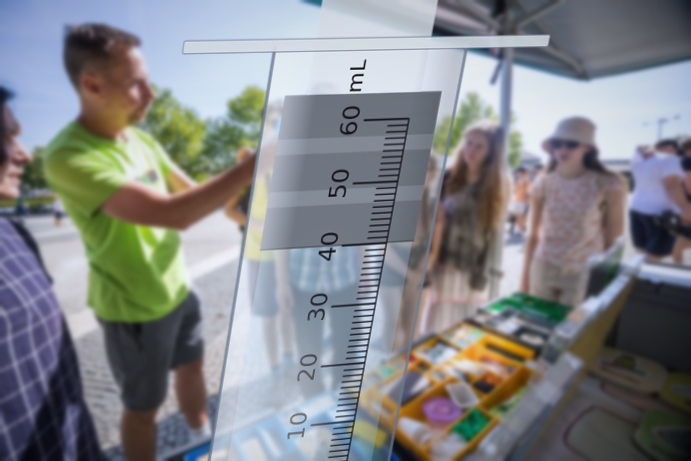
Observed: 40 mL
